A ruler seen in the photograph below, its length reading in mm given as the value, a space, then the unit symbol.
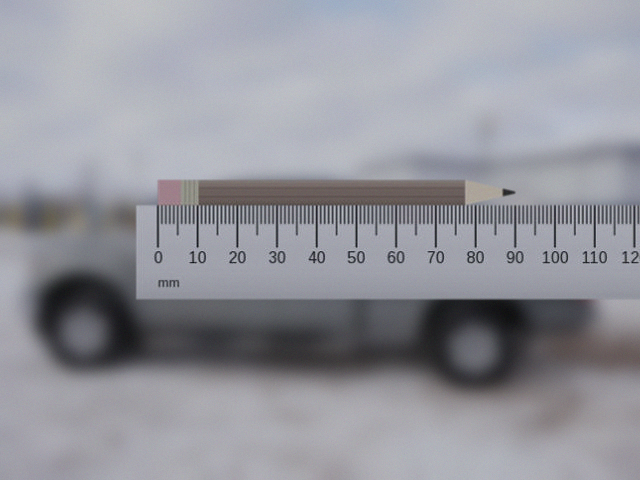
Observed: 90 mm
